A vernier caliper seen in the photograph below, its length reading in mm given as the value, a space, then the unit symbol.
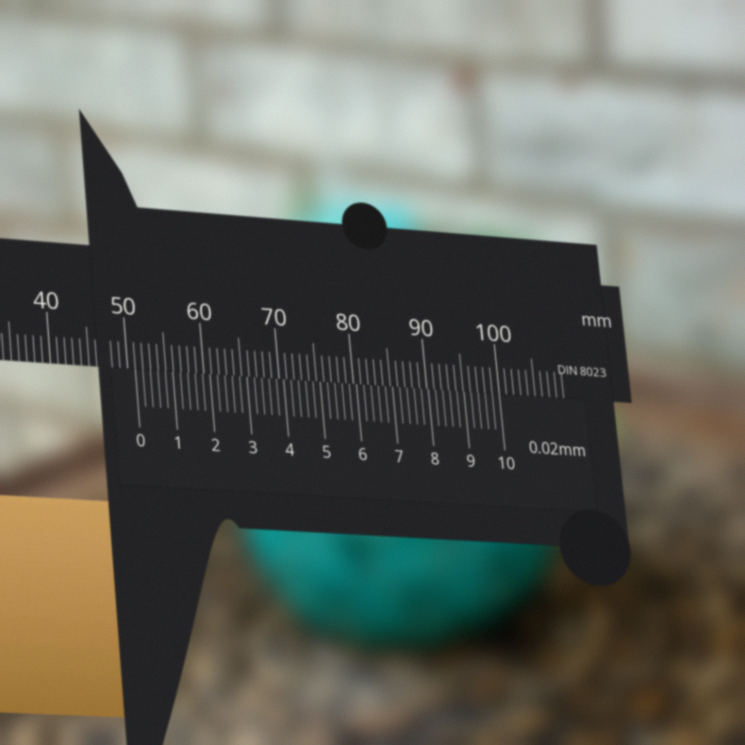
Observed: 51.0 mm
